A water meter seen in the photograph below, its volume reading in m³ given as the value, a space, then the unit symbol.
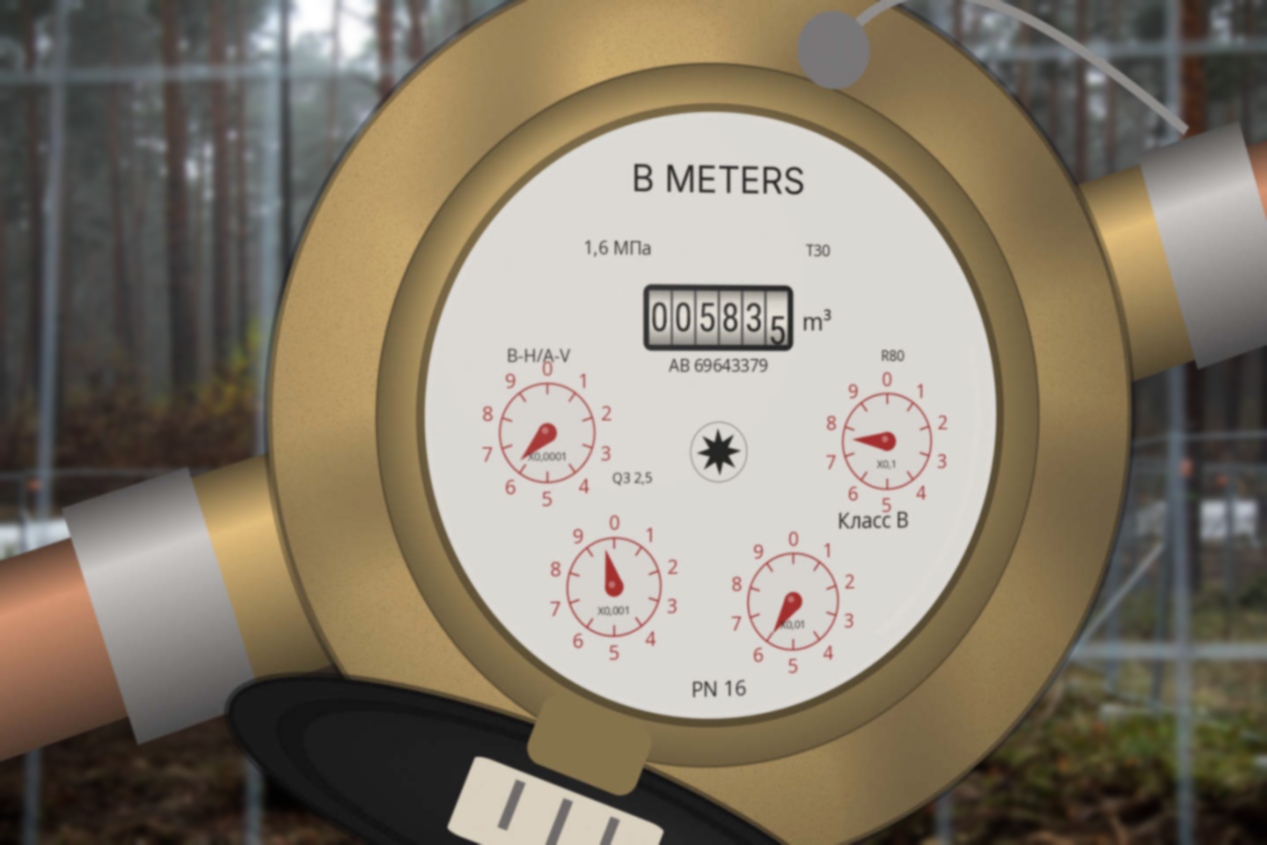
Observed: 5834.7596 m³
